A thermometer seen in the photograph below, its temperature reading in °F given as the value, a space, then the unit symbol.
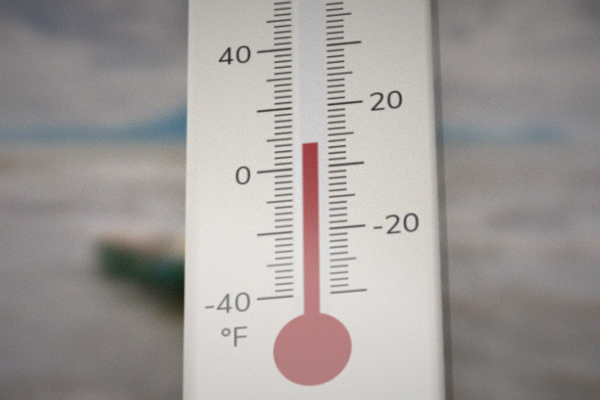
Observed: 8 °F
